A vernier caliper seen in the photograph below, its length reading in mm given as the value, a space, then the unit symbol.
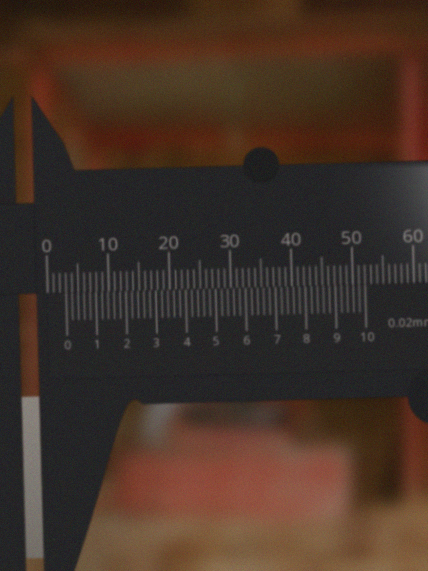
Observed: 3.0 mm
